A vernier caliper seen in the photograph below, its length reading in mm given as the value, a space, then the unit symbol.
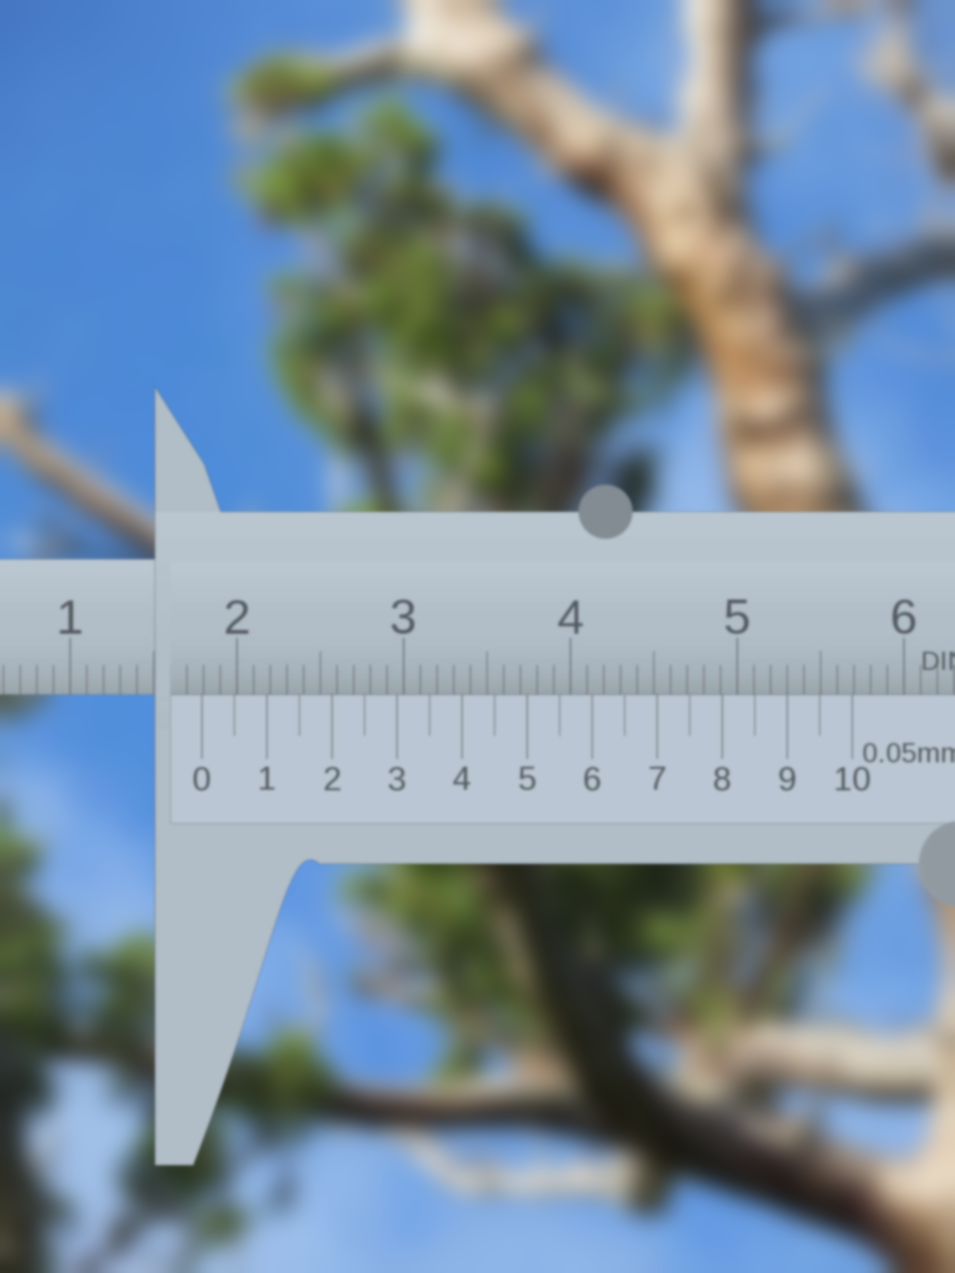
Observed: 17.9 mm
